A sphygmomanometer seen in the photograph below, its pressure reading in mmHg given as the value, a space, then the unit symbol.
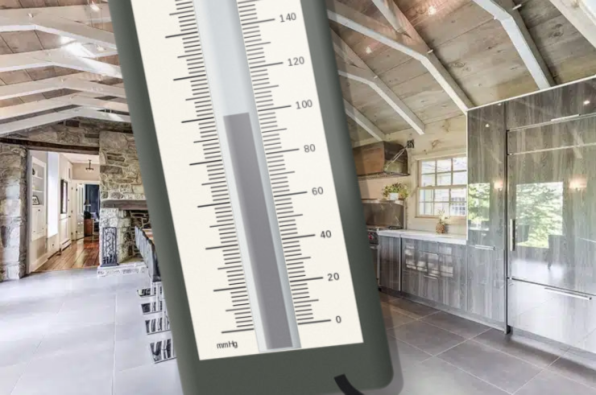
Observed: 100 mmHg
